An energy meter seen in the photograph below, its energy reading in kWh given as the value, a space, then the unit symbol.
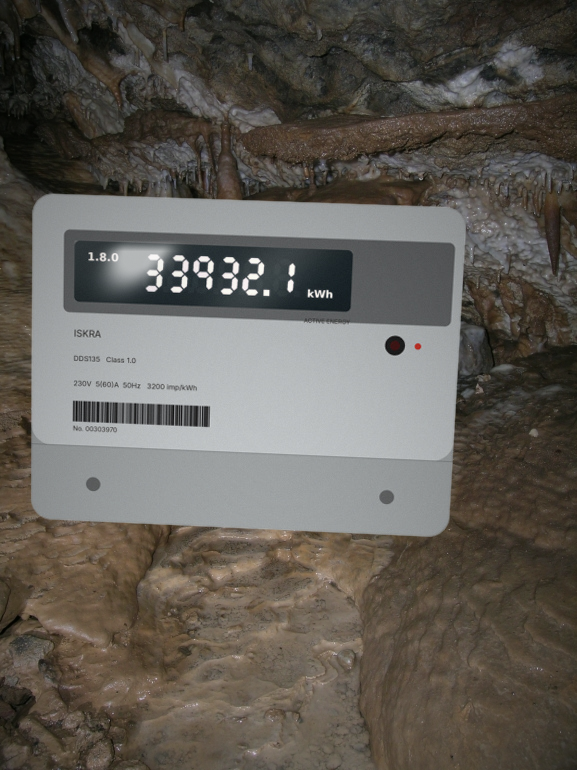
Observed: 33932.1 kWh
